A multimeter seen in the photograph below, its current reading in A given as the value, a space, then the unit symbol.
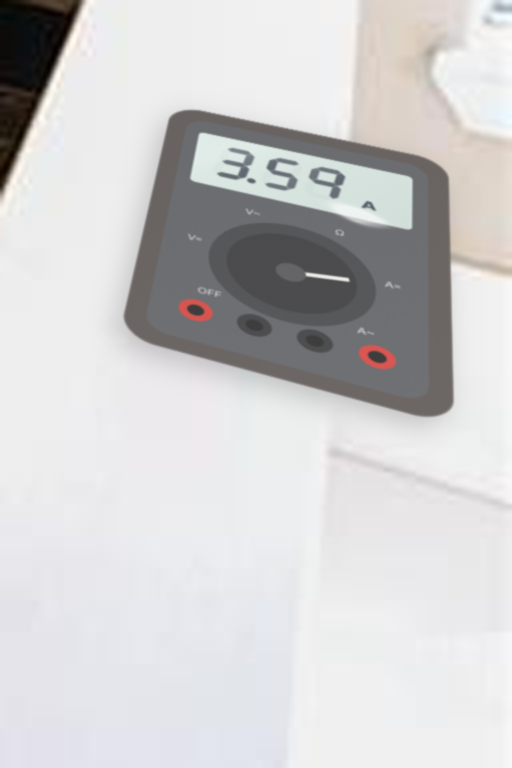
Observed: 3.59 A
